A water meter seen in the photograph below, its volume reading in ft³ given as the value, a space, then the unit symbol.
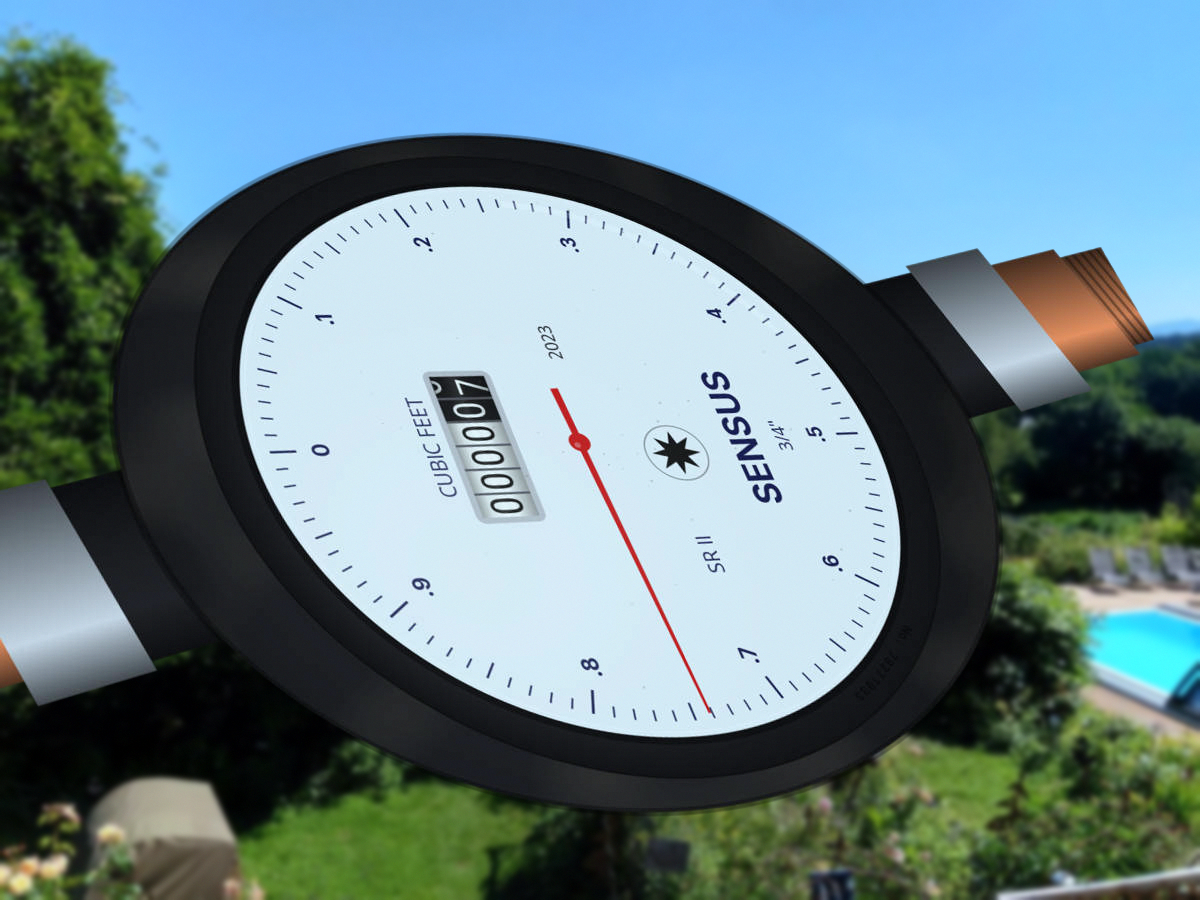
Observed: 6.74 ft³
